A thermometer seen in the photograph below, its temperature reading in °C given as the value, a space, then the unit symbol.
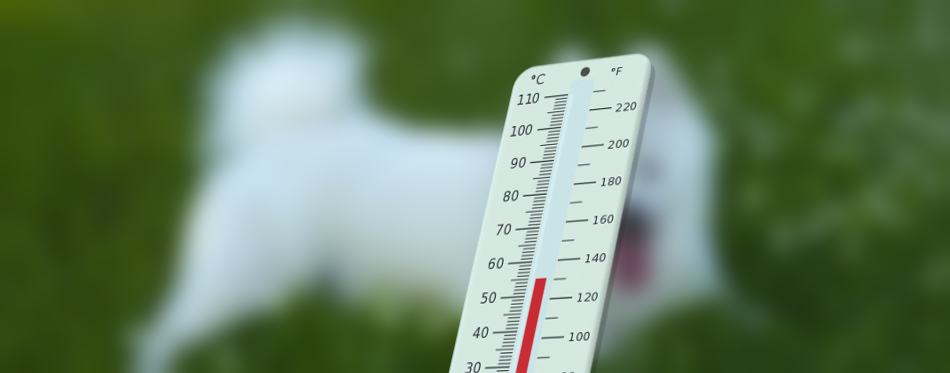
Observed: 55 °C
